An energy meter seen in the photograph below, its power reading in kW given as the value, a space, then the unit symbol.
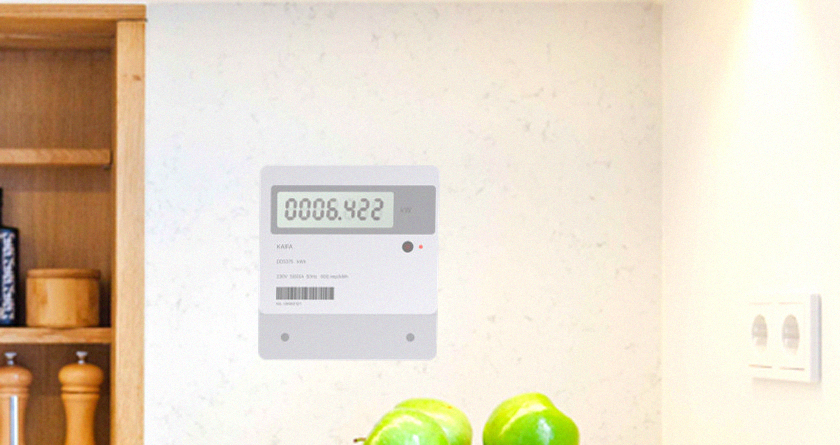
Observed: 6.422 kW
